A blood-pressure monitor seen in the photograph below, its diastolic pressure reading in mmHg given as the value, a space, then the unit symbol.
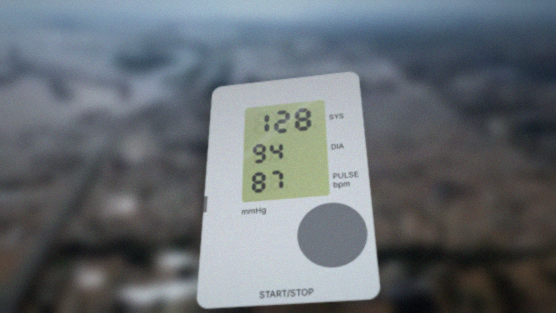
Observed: 94 mmHg
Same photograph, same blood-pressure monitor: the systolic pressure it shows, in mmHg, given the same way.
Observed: 128 mmHg
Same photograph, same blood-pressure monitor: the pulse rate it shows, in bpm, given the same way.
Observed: 87 bpm
